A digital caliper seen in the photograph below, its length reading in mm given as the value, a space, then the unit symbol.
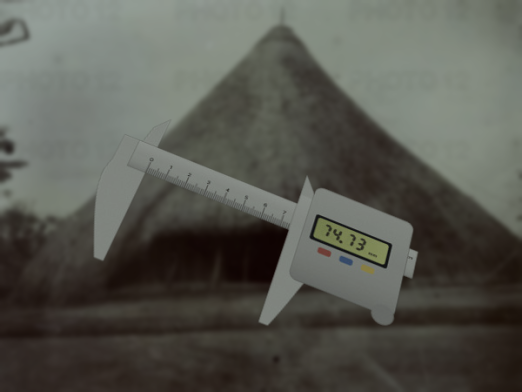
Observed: 74.73 mm
